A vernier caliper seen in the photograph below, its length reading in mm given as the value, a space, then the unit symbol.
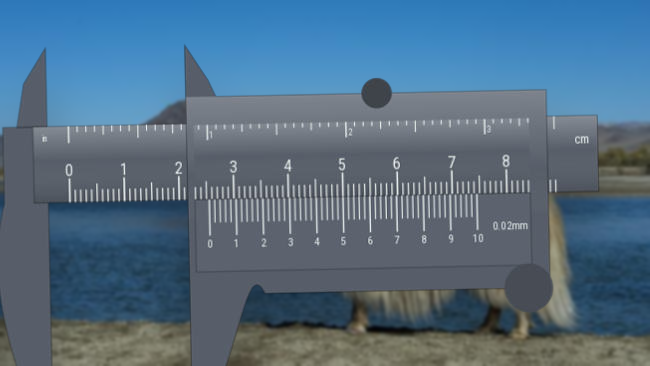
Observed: 25.5 mm
